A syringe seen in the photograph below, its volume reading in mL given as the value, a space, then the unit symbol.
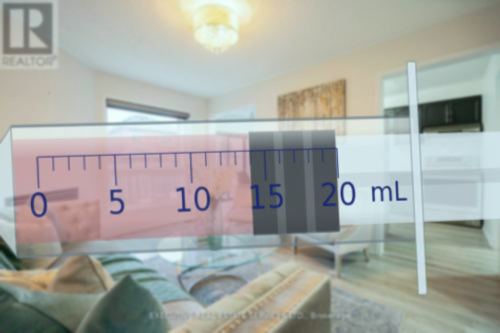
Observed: 14 mL
